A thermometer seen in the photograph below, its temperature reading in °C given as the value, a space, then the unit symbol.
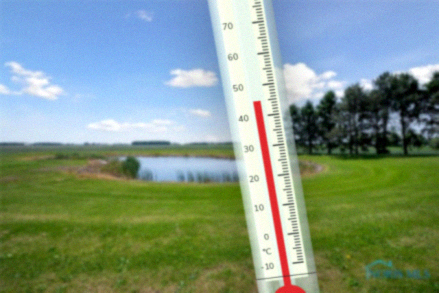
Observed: 45 °C
